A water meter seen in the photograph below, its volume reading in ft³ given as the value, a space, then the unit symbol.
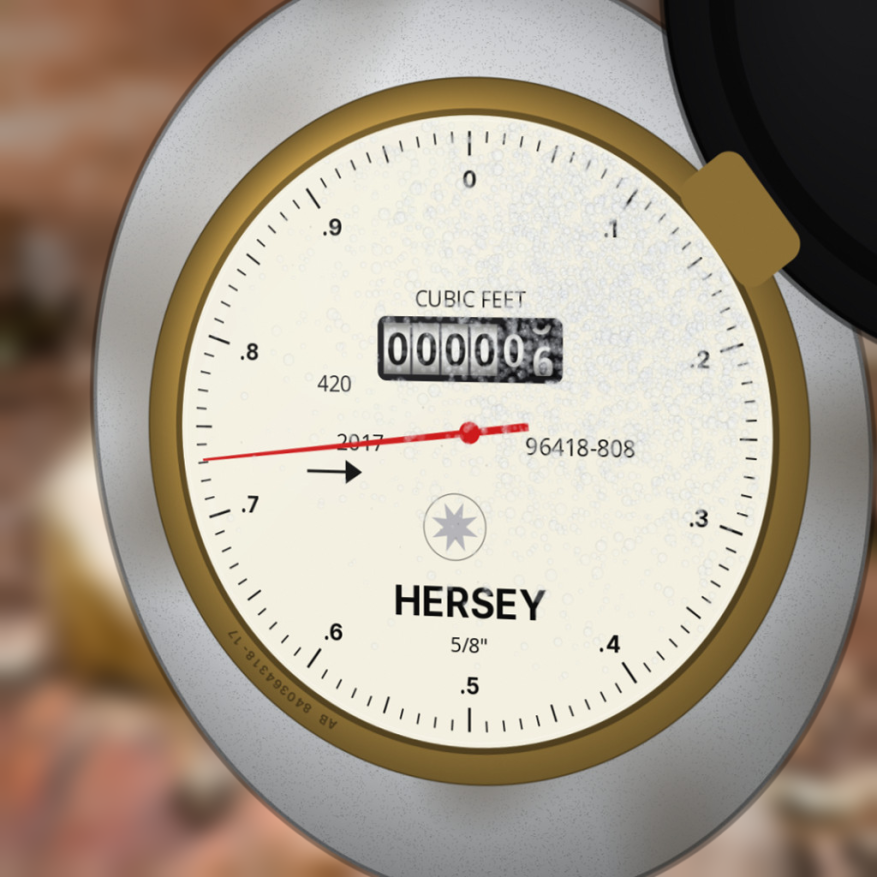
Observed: 5.73 ft³
